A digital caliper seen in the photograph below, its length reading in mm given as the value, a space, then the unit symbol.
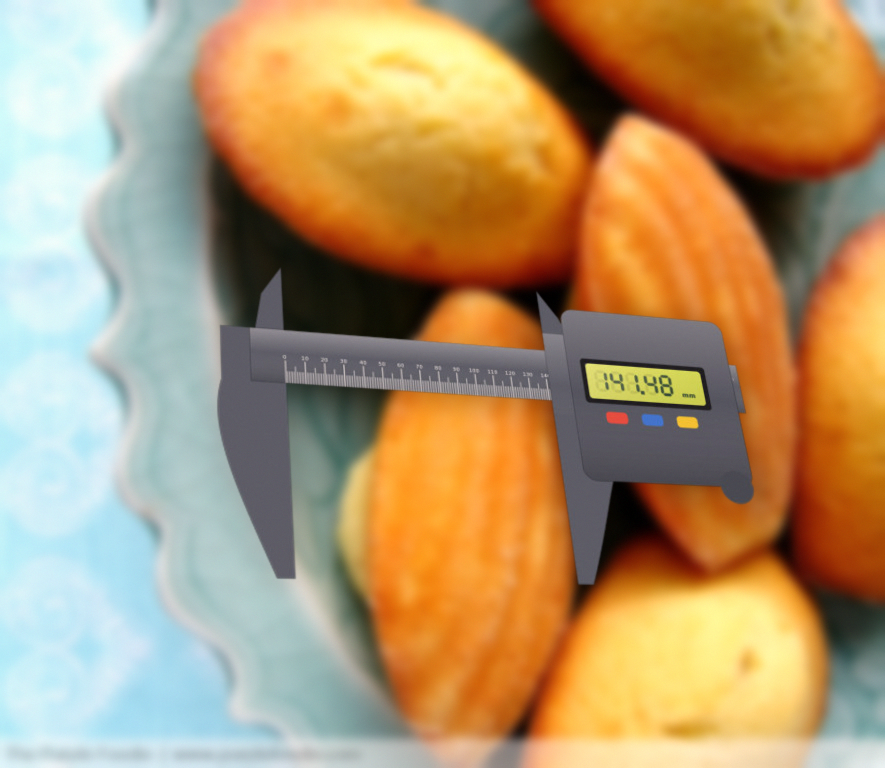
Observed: 141.48 mm
